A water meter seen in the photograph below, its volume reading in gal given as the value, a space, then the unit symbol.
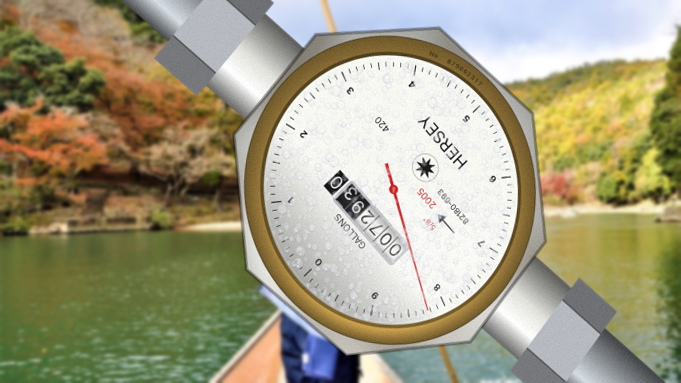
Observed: 72928.2 gal
